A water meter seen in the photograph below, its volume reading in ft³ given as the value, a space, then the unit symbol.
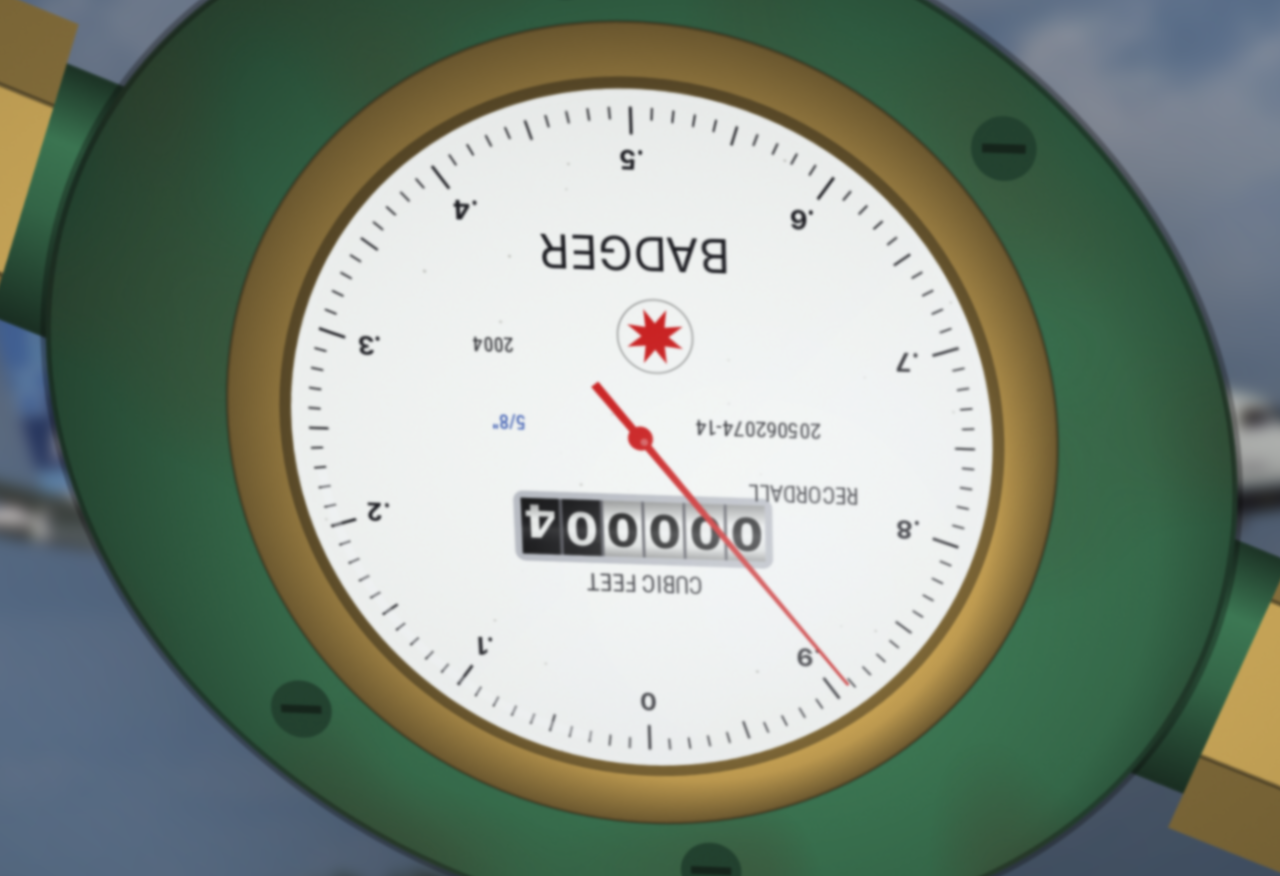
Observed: 3.89 ft³
